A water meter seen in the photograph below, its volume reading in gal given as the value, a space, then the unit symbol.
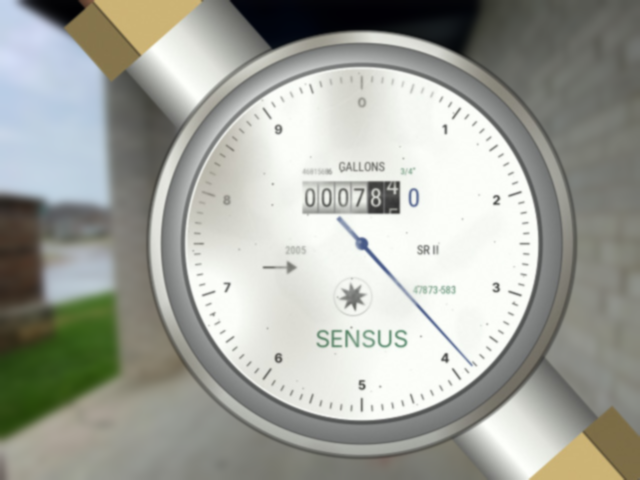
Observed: 7843.8 gal
